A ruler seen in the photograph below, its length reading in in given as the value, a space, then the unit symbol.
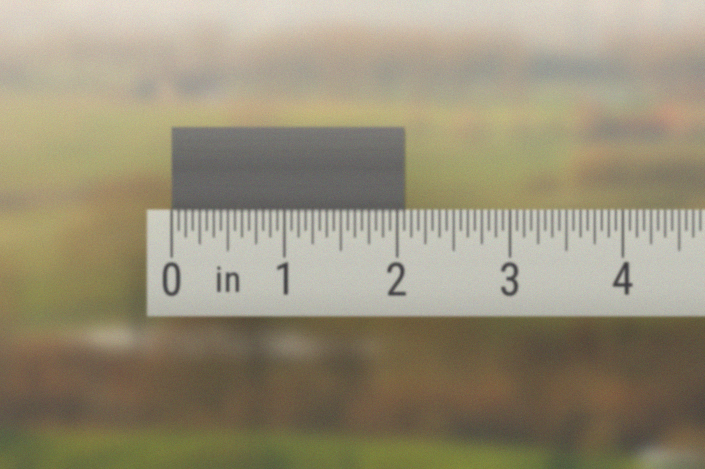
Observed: 2.0625 in
